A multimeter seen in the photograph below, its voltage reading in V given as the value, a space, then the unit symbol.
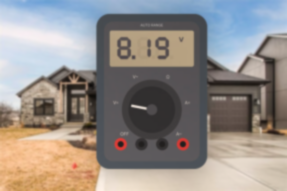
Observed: 8.19 V
